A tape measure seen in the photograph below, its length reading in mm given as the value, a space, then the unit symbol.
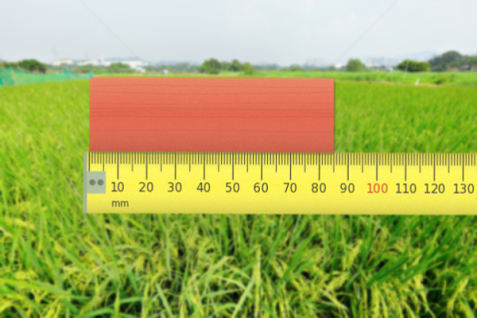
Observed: 85 mm
